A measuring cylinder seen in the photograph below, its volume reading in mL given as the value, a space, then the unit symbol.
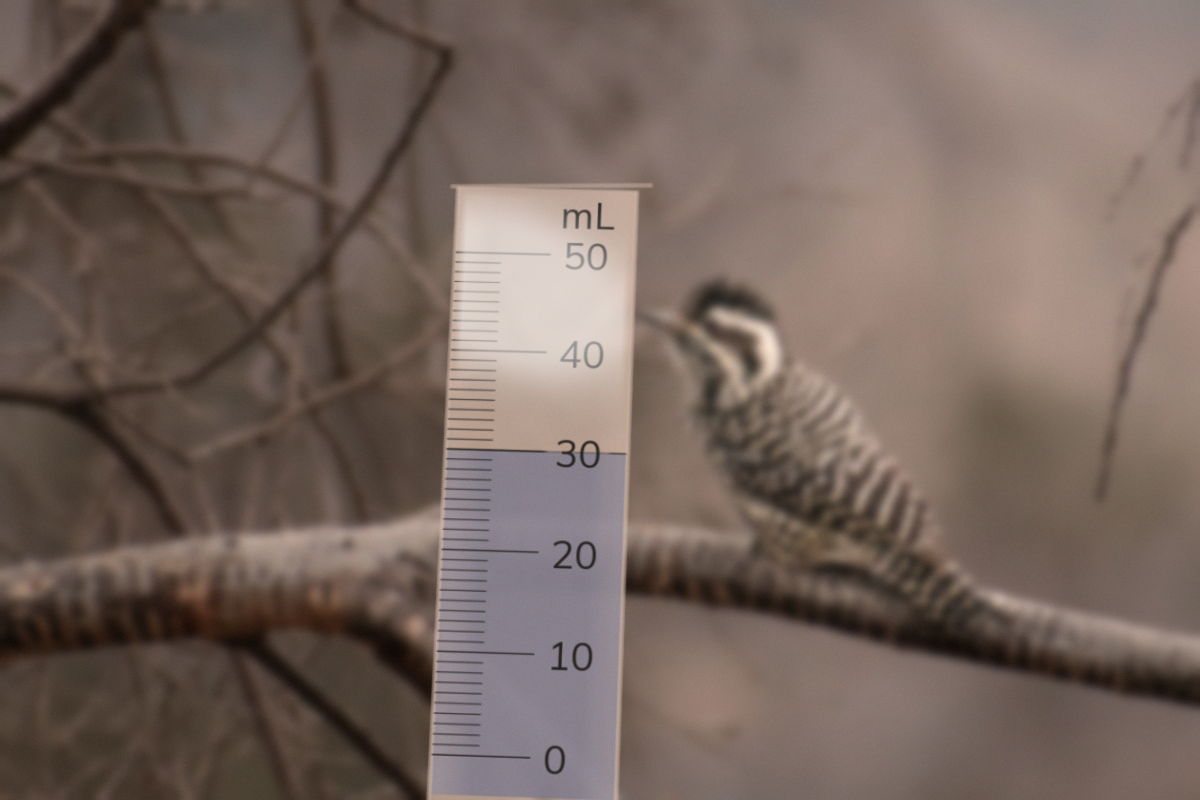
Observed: 30 mL
